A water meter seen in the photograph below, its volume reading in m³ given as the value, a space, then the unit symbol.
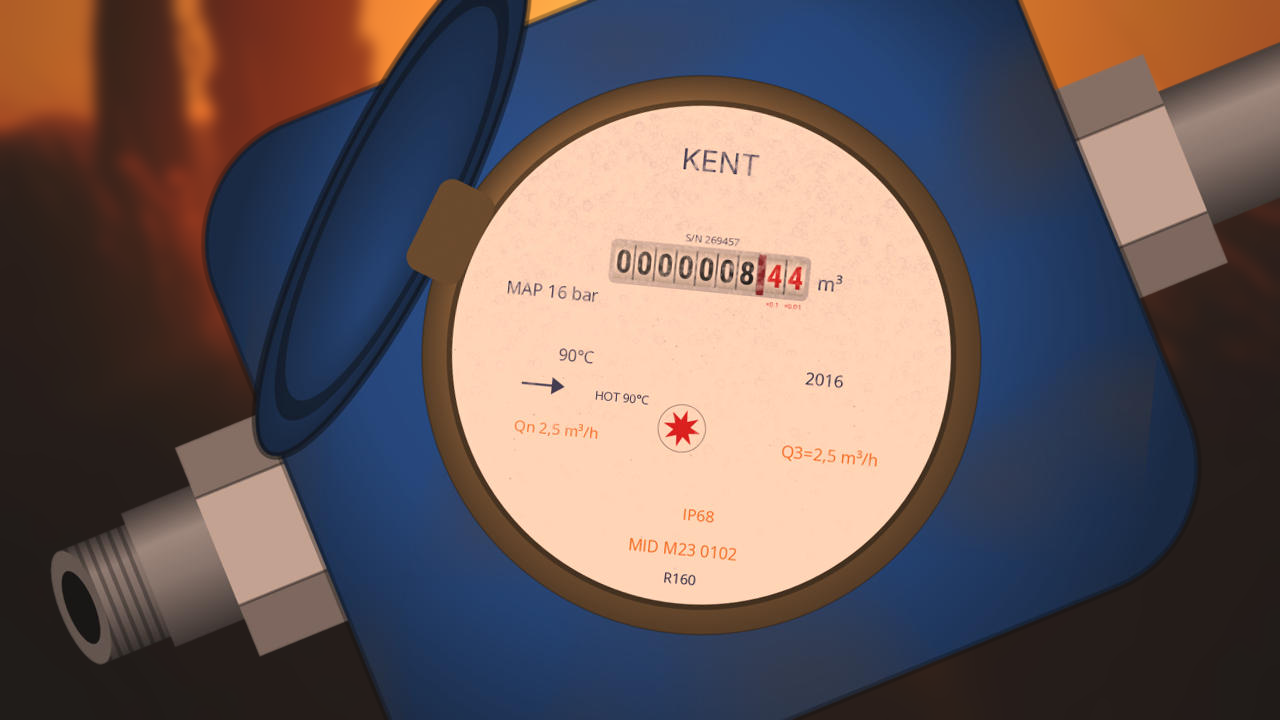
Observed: 8.44 m³
